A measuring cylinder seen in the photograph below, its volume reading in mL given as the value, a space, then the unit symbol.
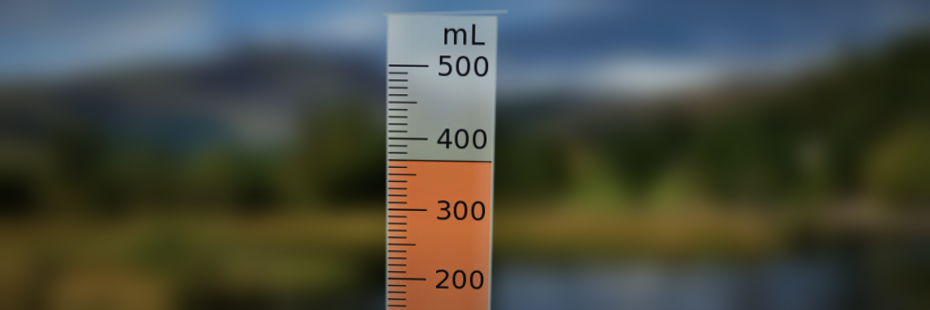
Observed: 370 mL
